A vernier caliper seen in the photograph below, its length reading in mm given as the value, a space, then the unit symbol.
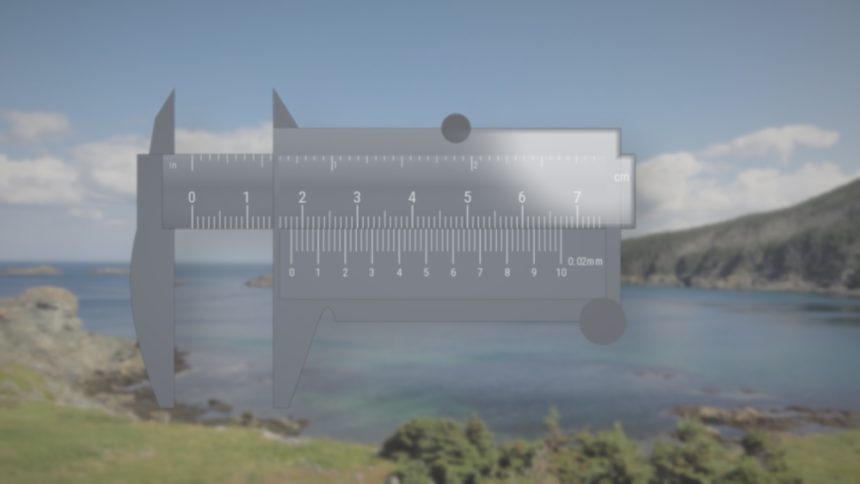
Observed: 18.0 mm
